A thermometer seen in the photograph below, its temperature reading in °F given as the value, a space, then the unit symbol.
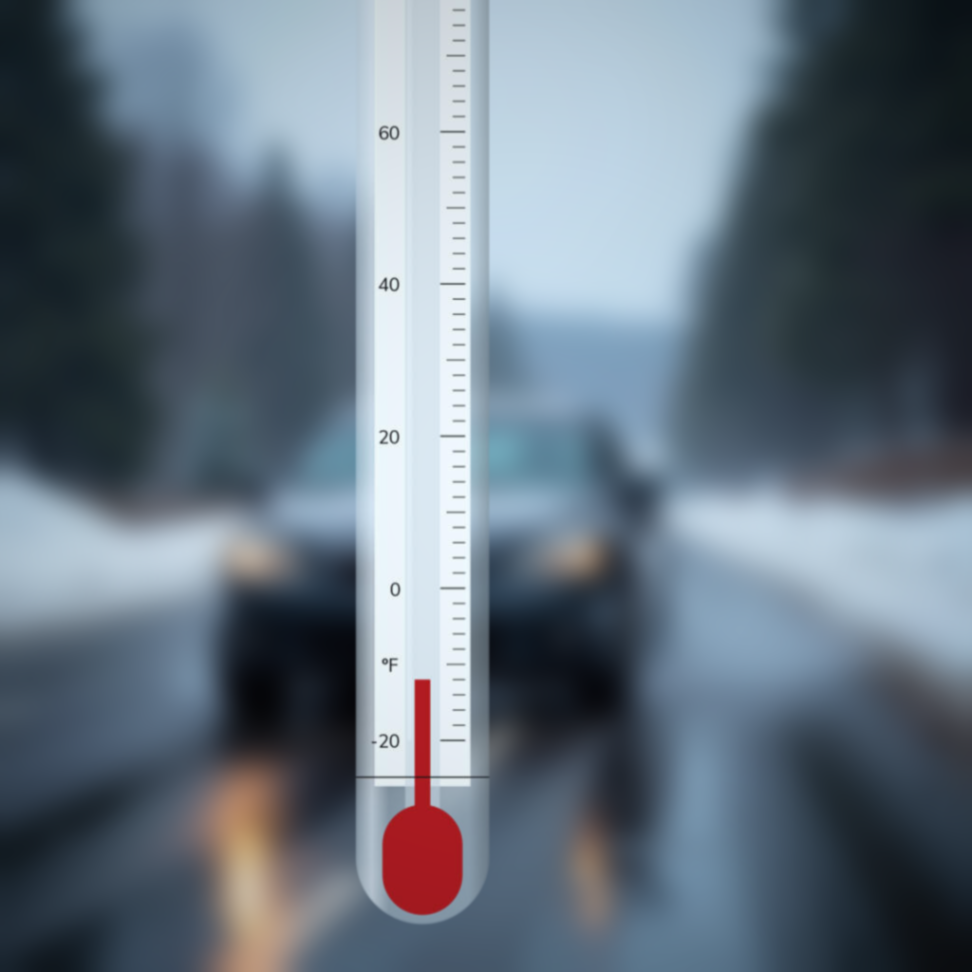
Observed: -12 °F
